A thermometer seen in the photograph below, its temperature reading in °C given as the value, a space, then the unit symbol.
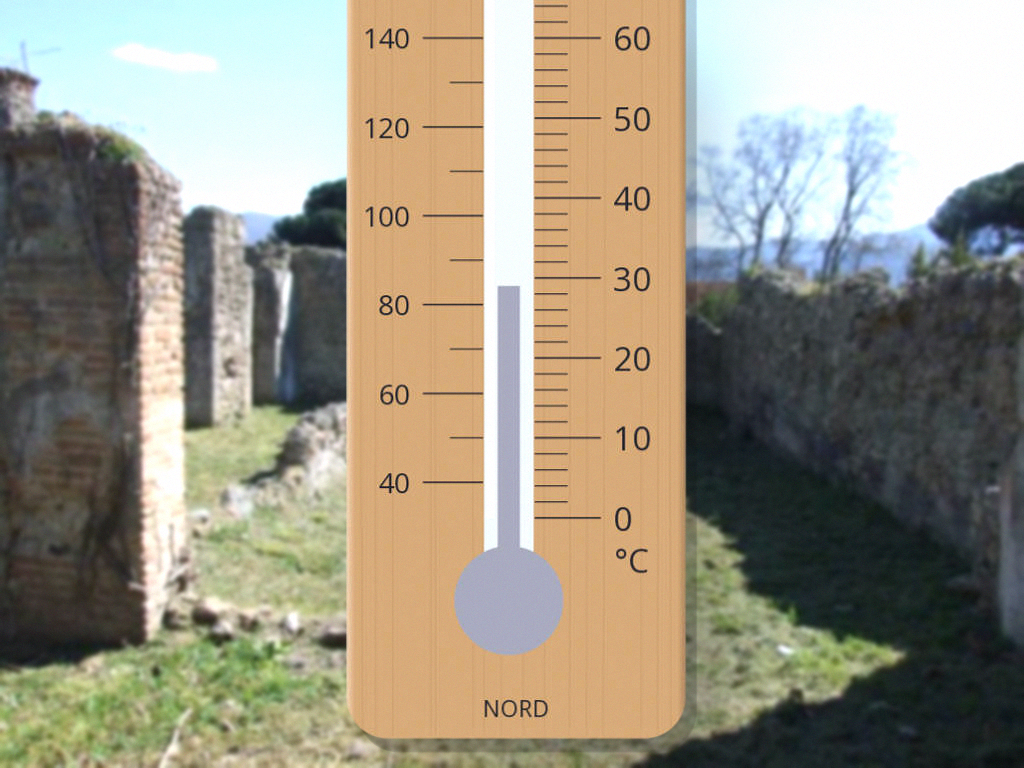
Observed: 29 °C
